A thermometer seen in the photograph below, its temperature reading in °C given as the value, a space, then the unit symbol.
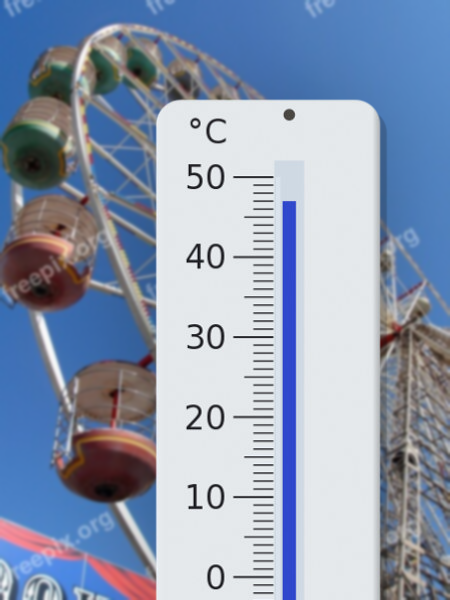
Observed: 47 °C
